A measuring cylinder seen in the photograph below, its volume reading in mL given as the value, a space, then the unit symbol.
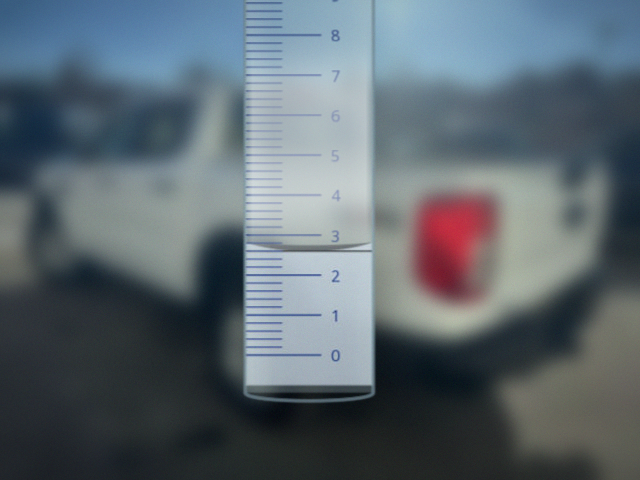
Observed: 2.6 mL
